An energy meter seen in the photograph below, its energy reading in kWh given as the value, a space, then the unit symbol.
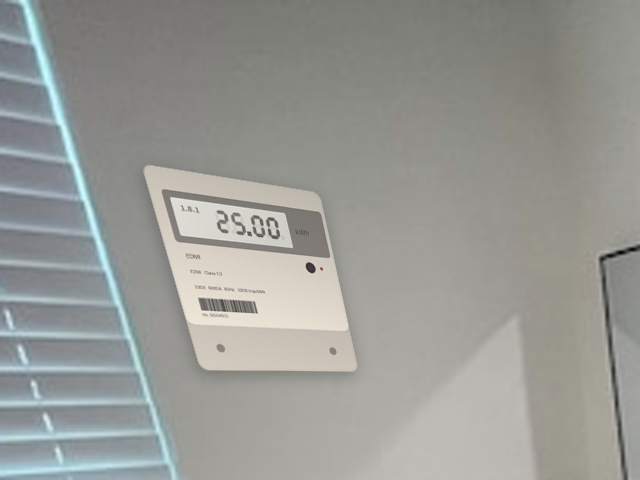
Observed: 25.00 kWh
